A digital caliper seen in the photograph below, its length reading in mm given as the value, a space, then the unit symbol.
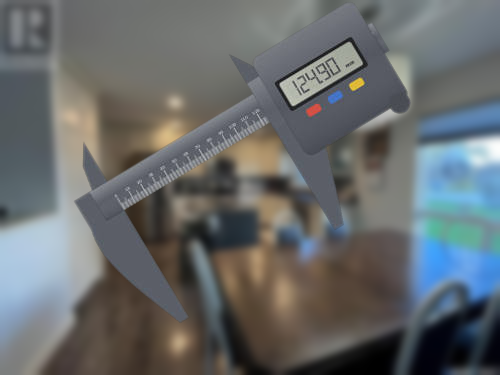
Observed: 124.90 mm
